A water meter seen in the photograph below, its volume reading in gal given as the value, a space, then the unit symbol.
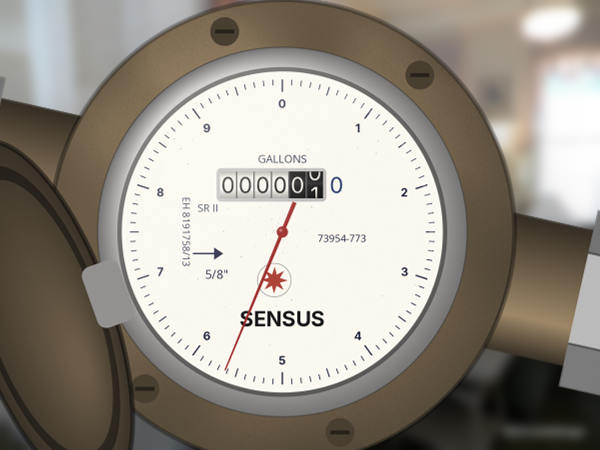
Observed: 5.6 gal
